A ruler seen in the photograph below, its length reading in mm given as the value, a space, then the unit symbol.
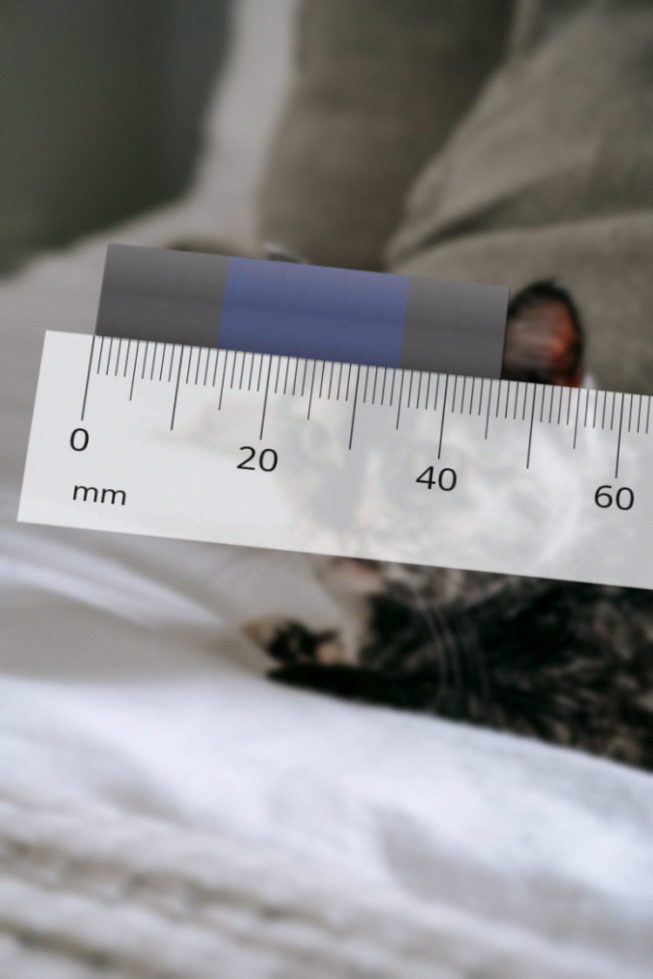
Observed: 46 mm
